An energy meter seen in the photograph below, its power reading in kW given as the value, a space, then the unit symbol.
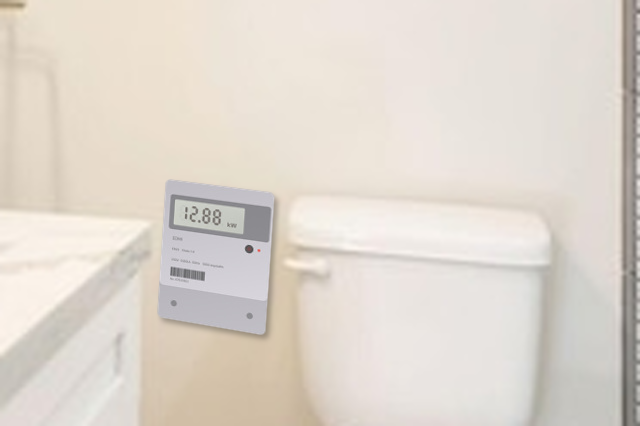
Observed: 12.88 kW
